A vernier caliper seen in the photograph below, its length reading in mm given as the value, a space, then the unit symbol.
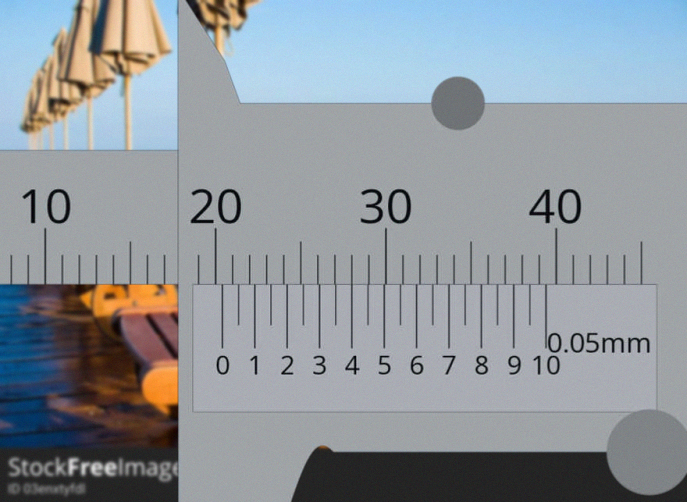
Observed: 20.4 mm
